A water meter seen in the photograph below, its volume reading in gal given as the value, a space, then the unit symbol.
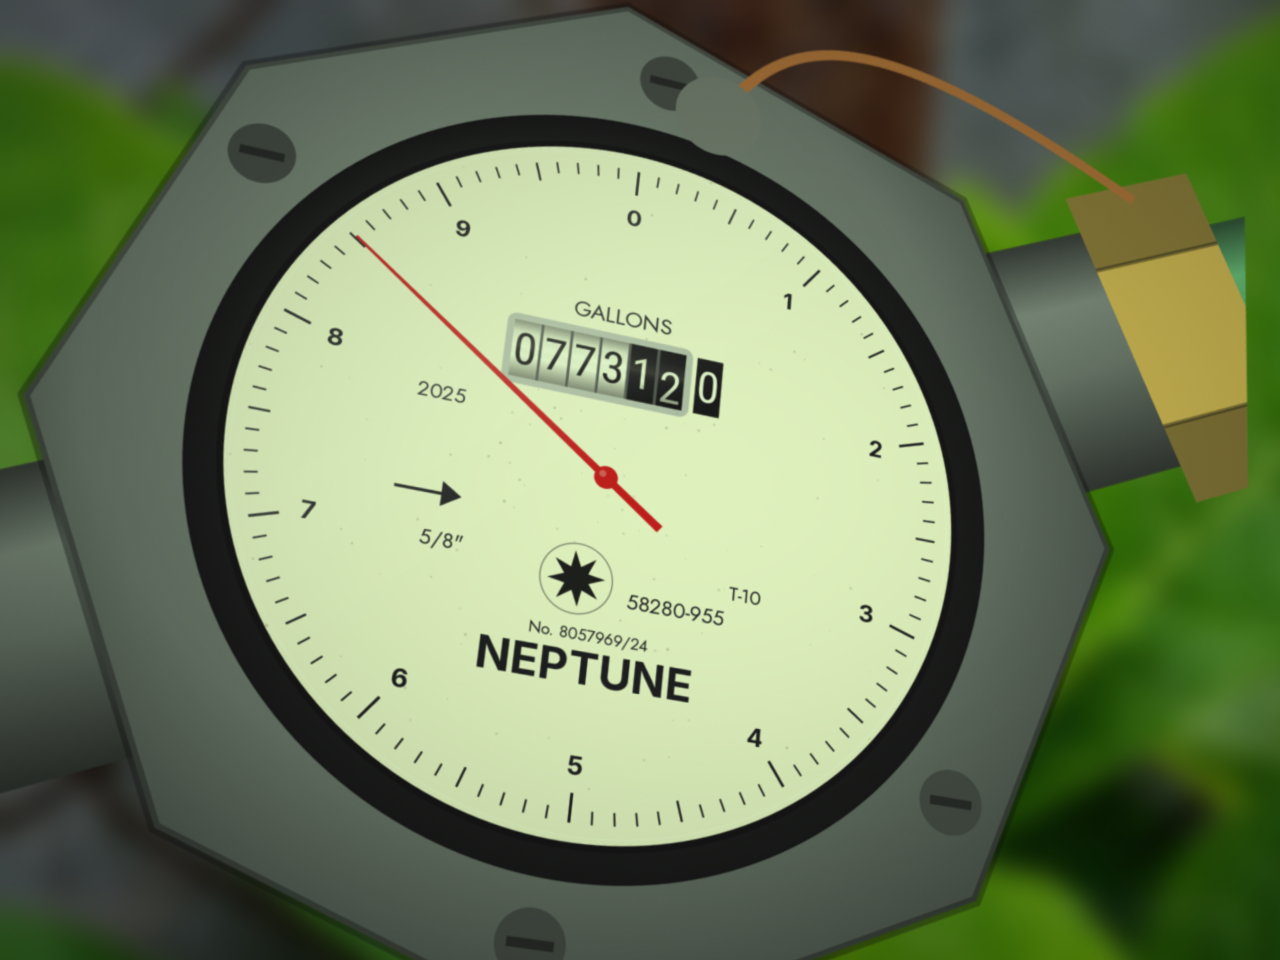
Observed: 773118.5 gal
